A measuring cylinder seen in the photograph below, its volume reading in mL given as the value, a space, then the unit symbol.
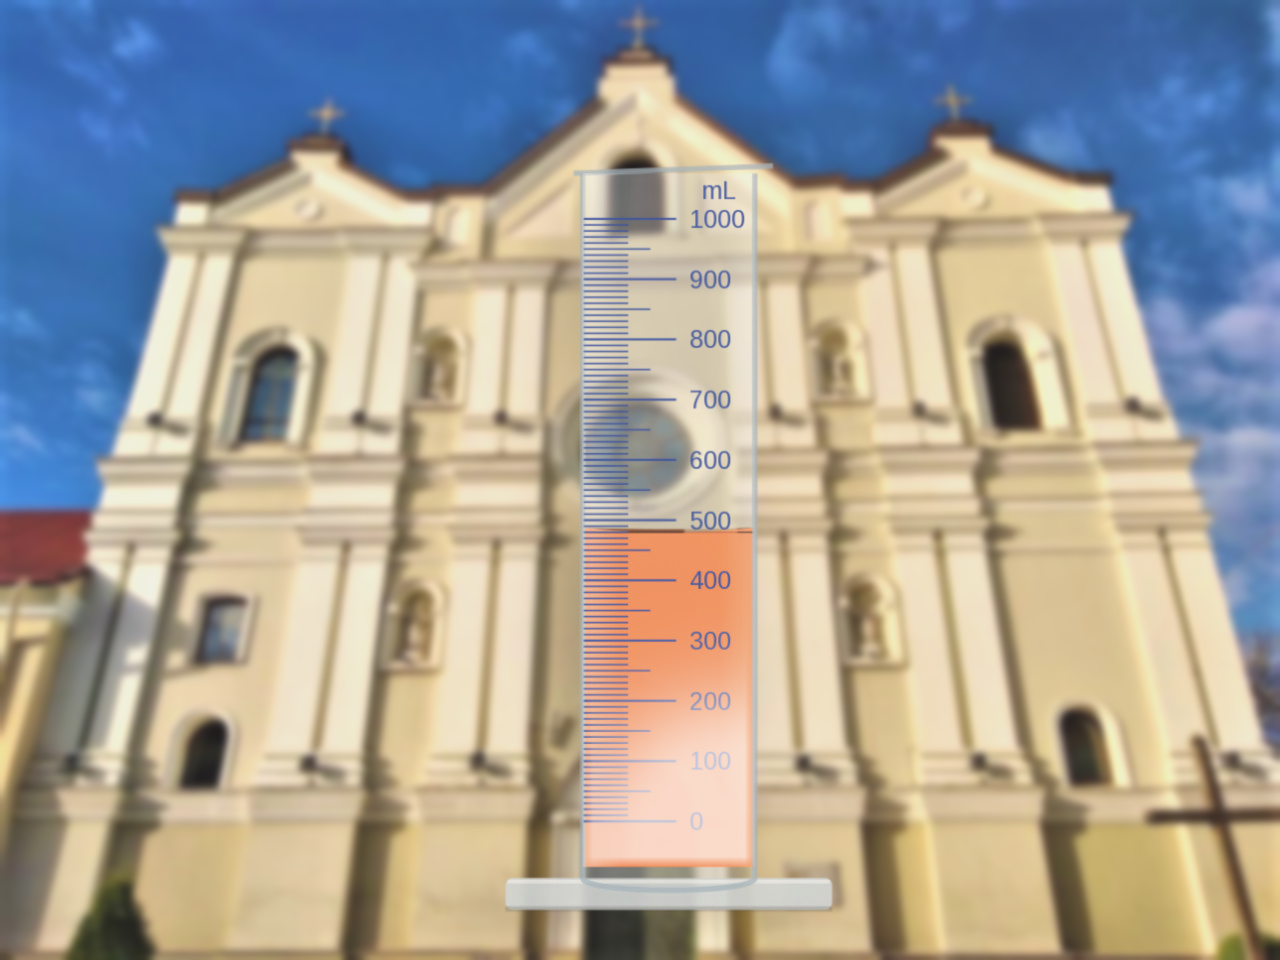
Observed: 480 mL
